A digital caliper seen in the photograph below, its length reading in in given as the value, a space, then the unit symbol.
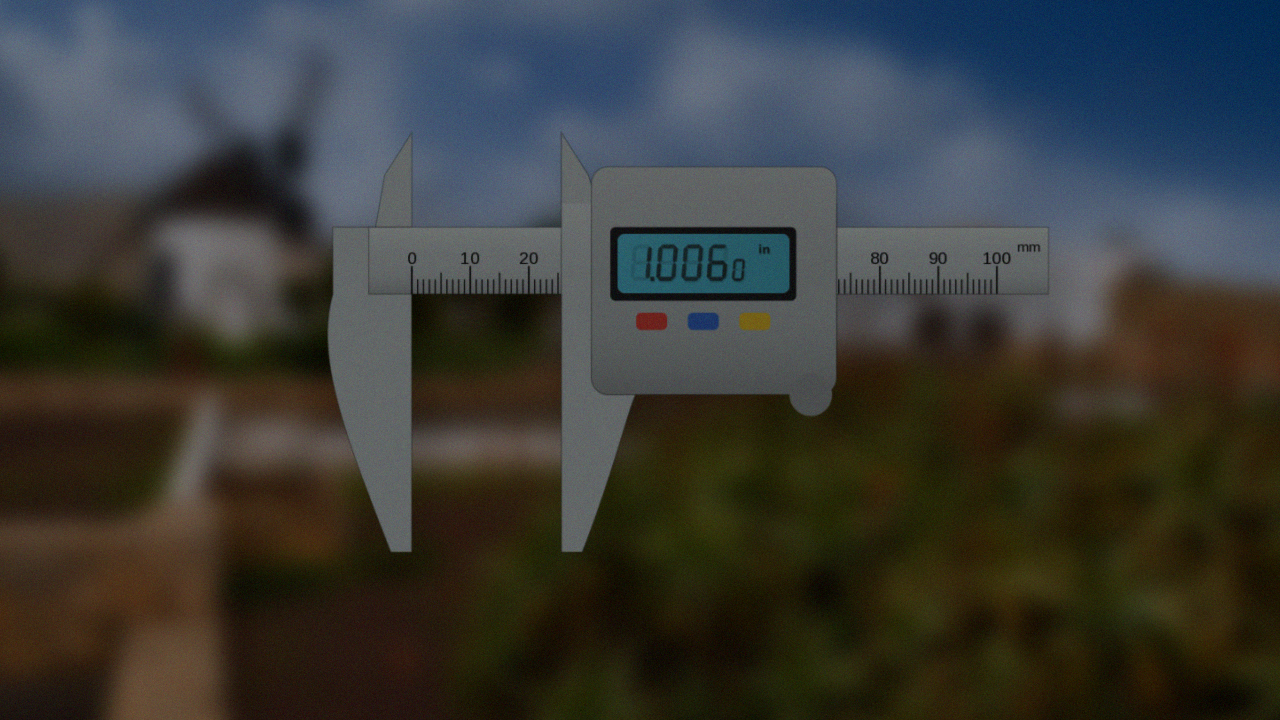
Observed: 1.0060 in
